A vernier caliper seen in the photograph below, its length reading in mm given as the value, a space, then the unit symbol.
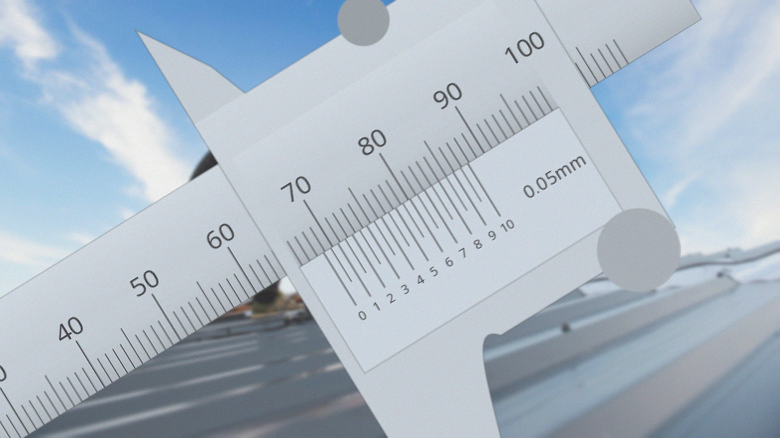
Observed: 68.8 mm
